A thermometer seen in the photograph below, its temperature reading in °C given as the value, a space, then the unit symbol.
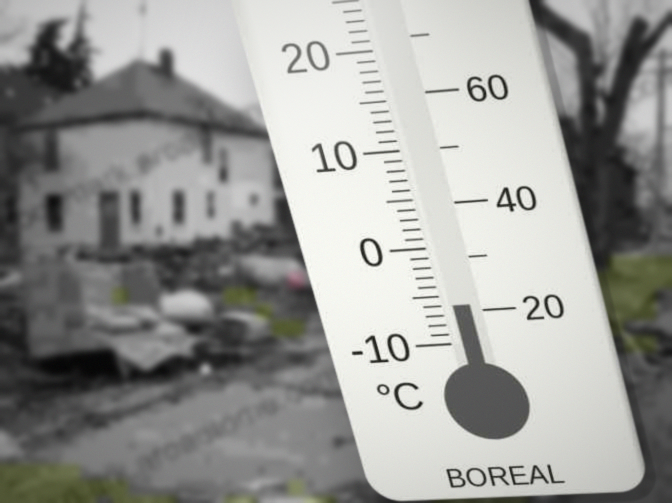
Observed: -6 °C
